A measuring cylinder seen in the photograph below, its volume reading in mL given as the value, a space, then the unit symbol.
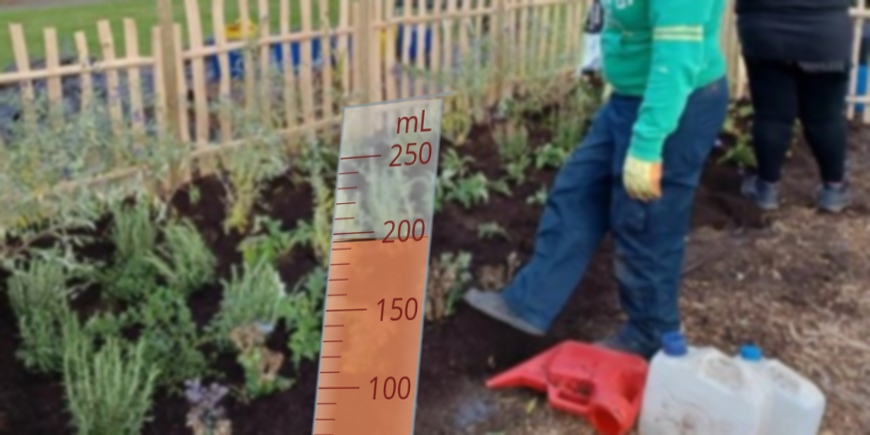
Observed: 195 mL
